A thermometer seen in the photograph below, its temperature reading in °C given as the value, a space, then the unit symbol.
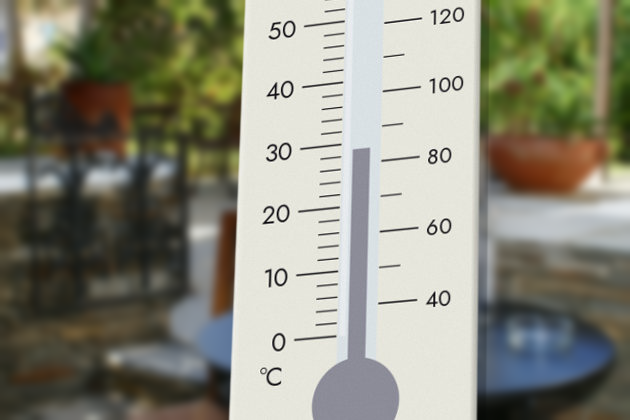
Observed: 29 °C
